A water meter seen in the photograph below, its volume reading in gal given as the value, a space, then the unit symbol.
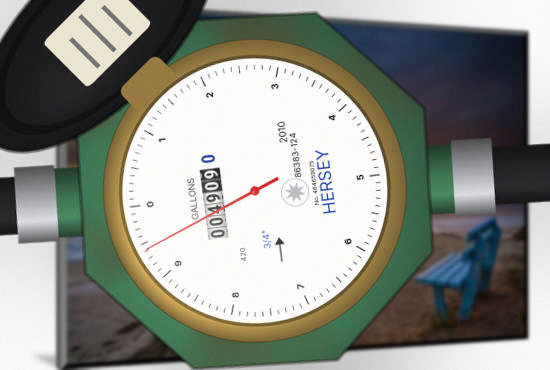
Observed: 49089.4 gal
